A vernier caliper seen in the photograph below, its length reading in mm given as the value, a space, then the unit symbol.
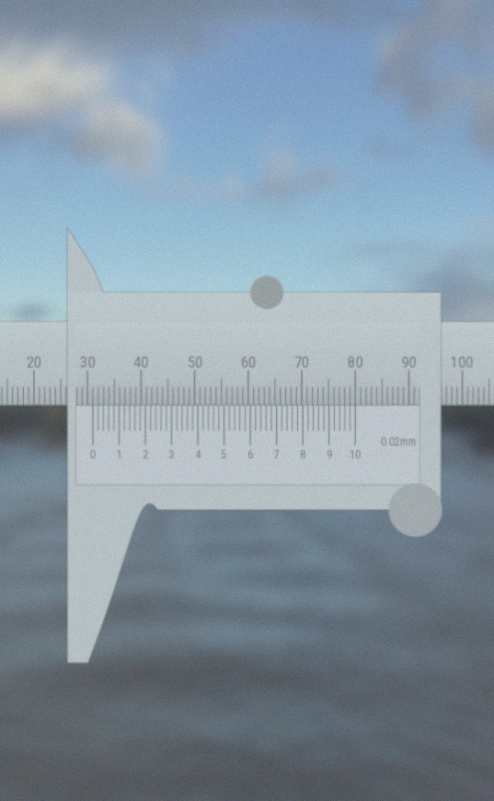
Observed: 31.0 mm
